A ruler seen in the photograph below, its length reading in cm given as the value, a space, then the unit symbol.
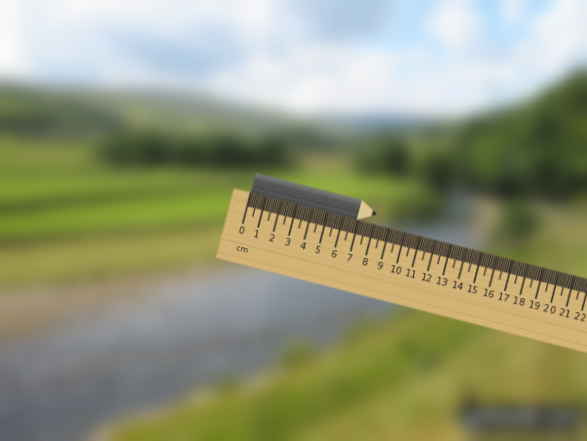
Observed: 8 cm
